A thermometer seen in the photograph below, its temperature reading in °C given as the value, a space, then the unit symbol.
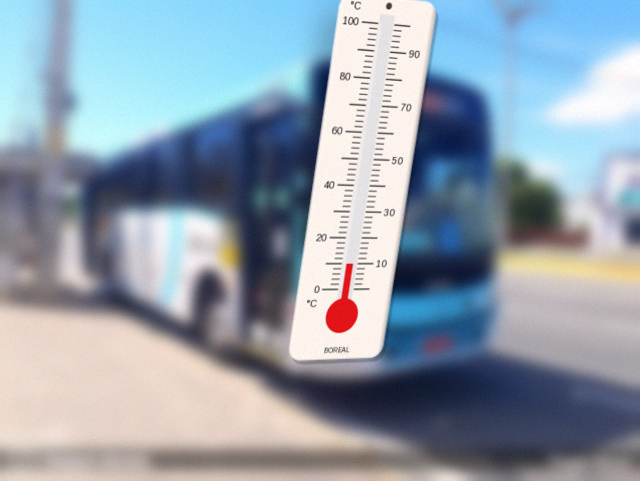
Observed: 10 °C
